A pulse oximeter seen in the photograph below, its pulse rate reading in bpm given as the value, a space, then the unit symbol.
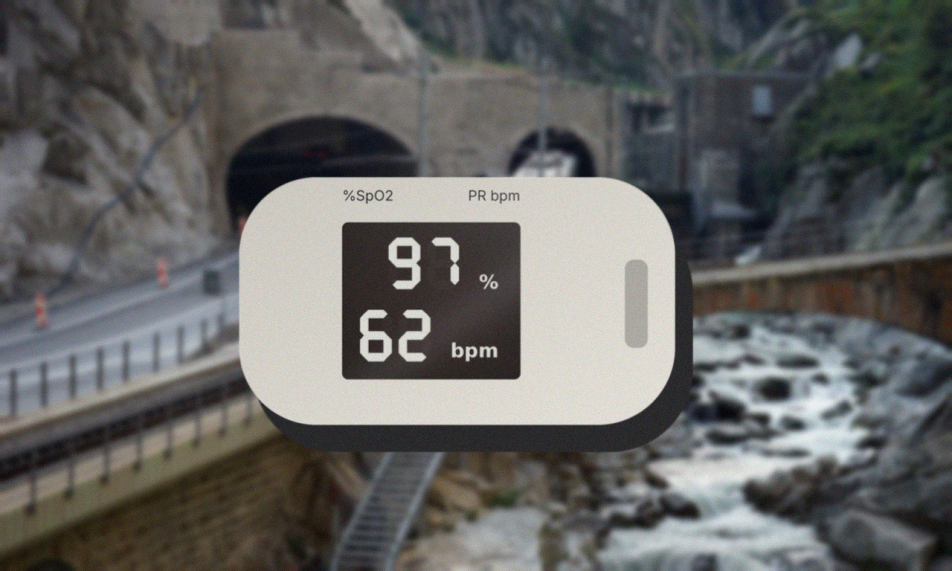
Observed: 62 bpm
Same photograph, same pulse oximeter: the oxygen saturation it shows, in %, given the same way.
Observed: 97 %
